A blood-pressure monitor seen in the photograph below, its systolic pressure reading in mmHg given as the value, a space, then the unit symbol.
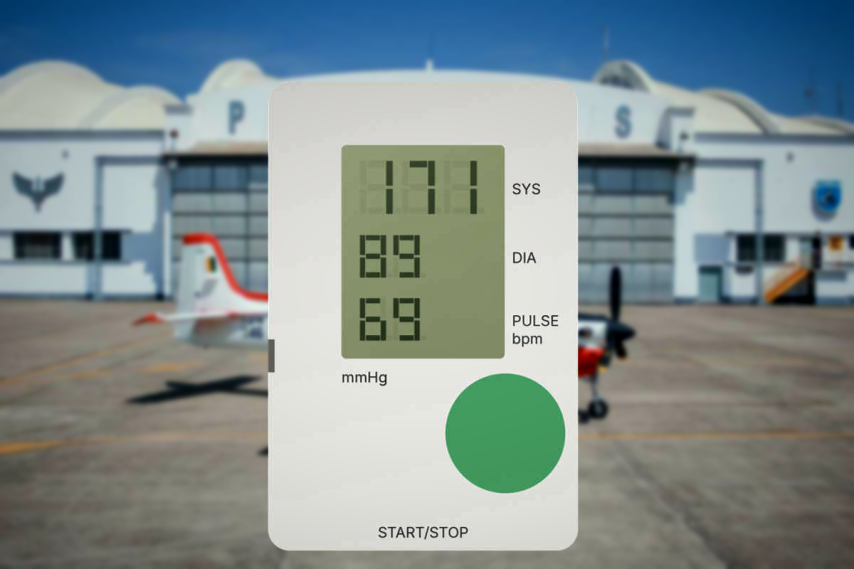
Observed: 171 mmHg
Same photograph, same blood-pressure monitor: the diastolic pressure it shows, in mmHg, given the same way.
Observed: 89 mmHg
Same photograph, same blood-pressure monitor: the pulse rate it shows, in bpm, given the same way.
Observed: 69 bpm
